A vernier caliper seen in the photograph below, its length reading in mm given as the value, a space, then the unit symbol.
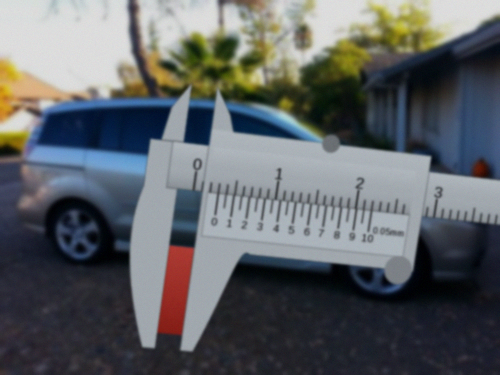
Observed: 3.0 mm
